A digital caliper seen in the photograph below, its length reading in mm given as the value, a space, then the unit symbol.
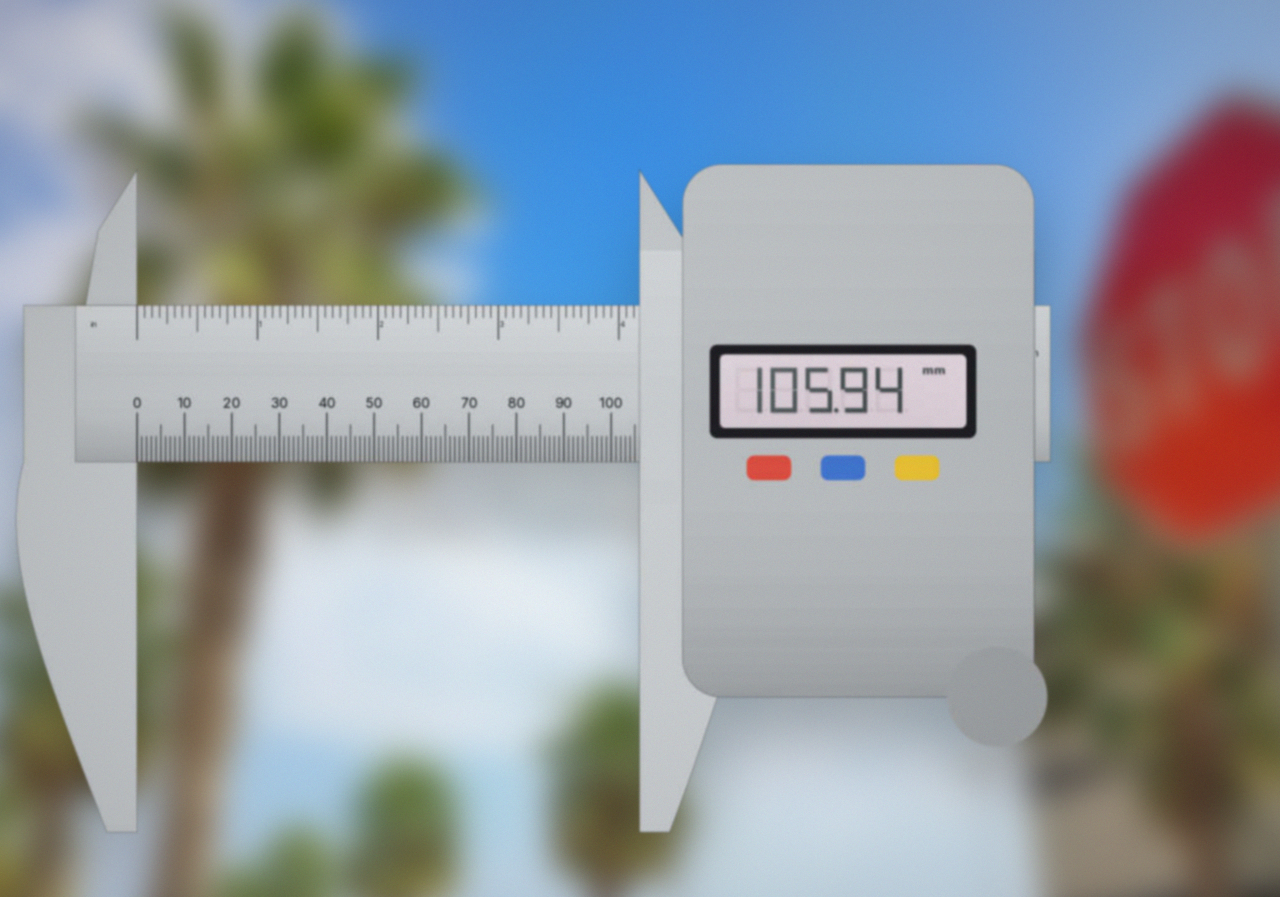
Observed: 105.94 mm
